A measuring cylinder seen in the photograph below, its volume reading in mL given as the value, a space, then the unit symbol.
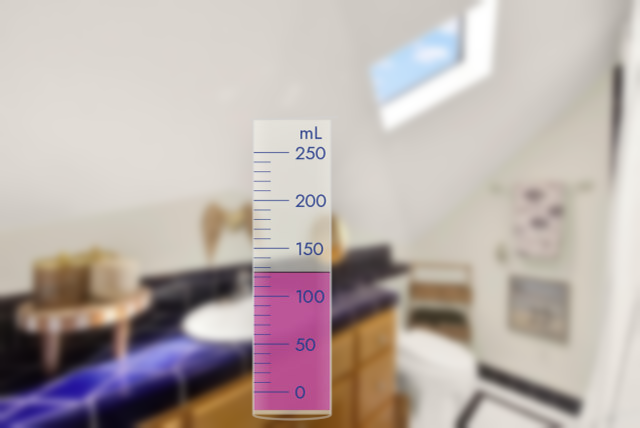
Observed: 125 mL
